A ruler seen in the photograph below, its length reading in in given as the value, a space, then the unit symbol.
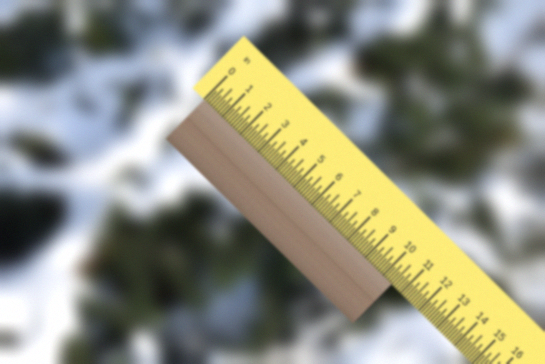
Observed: 10.5 in
